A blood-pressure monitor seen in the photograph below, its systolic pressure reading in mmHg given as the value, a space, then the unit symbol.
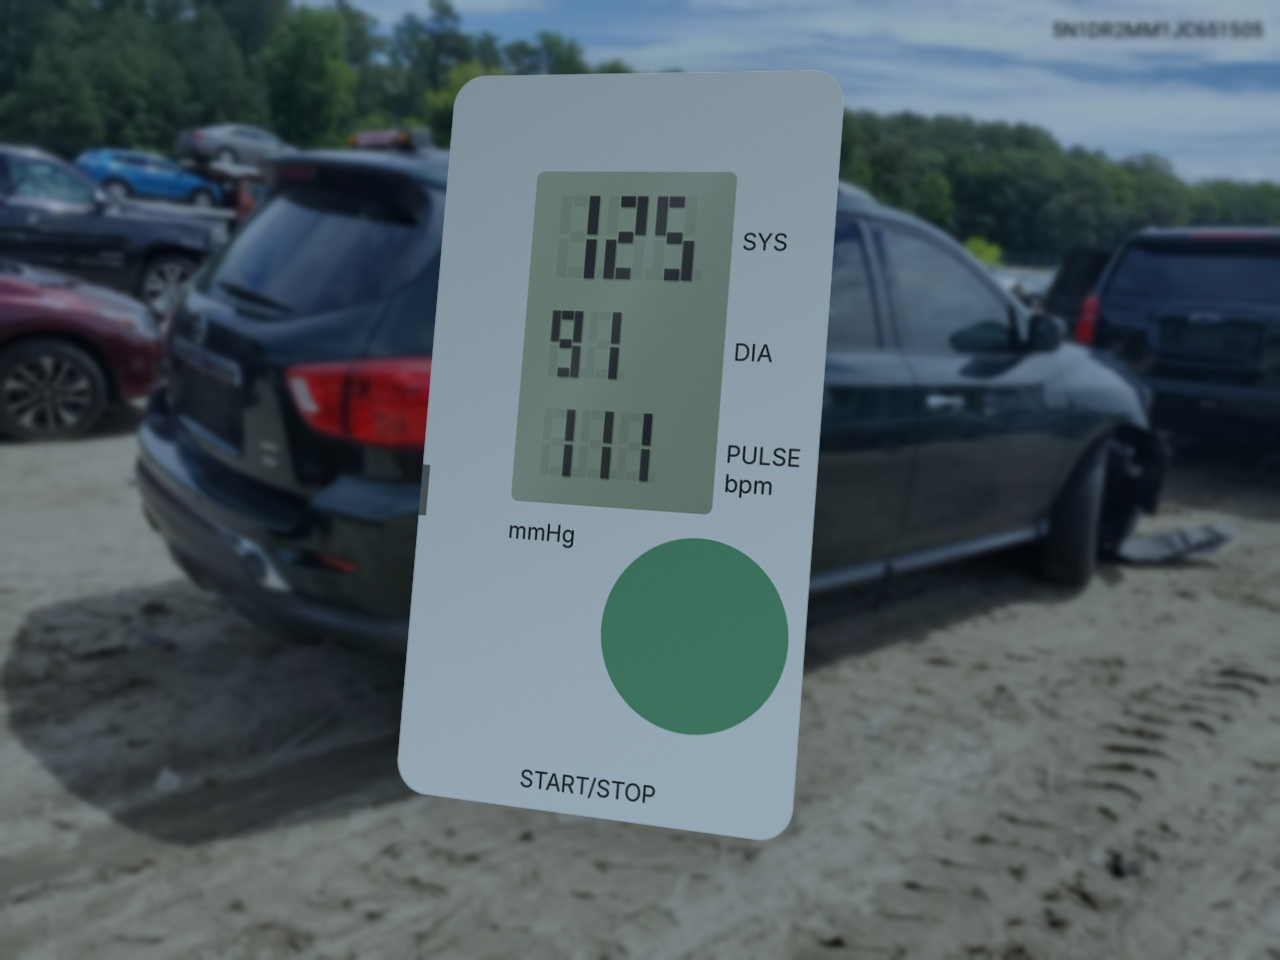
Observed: 125 mmHg
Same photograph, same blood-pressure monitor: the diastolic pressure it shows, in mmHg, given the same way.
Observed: 91 mmHg
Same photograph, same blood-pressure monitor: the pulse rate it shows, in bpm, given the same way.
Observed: 111 bpm
